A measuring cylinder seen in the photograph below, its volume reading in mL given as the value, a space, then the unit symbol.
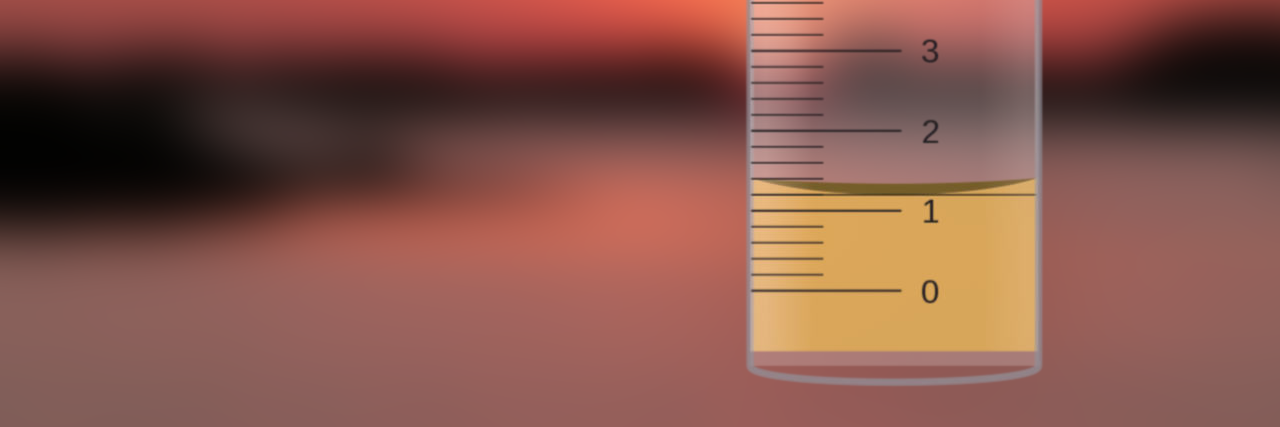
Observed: 1.2 mL
